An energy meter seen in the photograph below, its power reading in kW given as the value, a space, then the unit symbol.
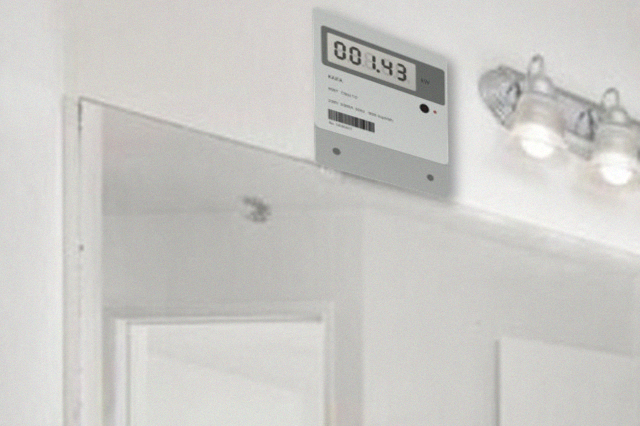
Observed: 1.43 kW
